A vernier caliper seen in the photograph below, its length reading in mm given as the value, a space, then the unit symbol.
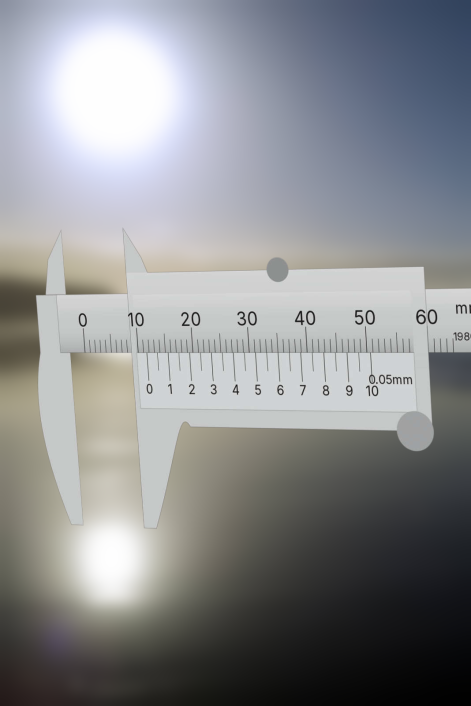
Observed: 11.6 mm
